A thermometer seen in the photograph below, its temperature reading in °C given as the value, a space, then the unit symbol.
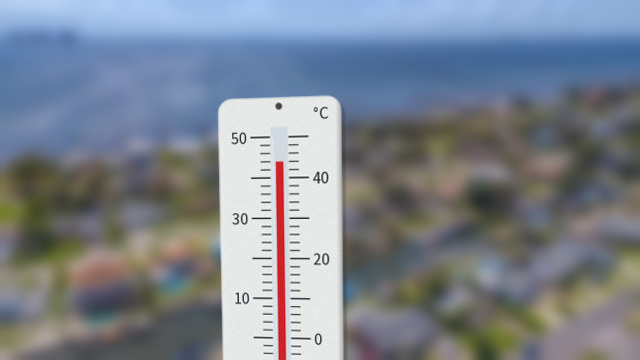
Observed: 44 °C
